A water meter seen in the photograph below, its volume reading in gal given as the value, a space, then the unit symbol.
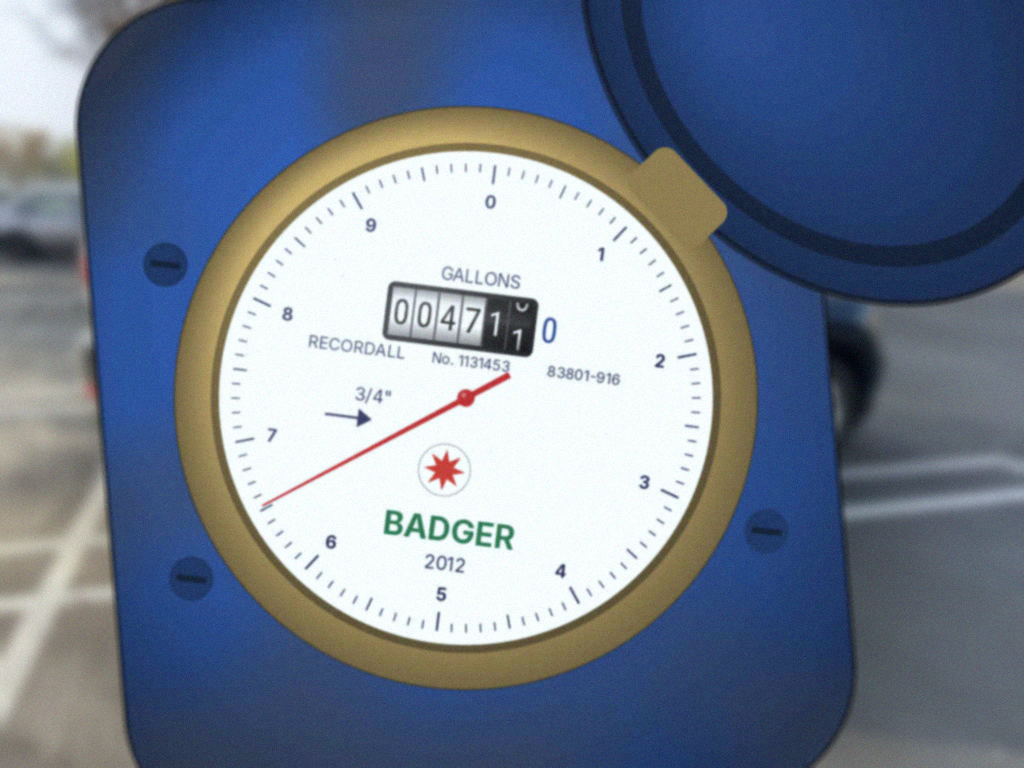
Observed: 47106.5 gal
